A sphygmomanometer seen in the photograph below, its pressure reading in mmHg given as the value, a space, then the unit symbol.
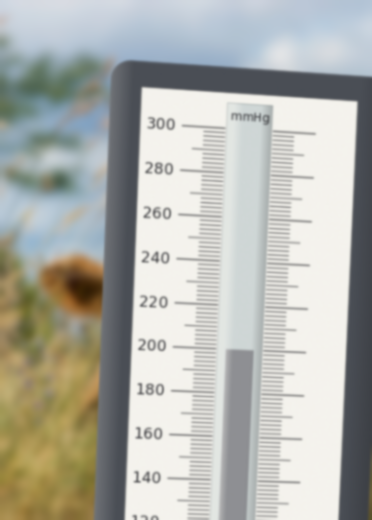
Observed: 200 mmHg
